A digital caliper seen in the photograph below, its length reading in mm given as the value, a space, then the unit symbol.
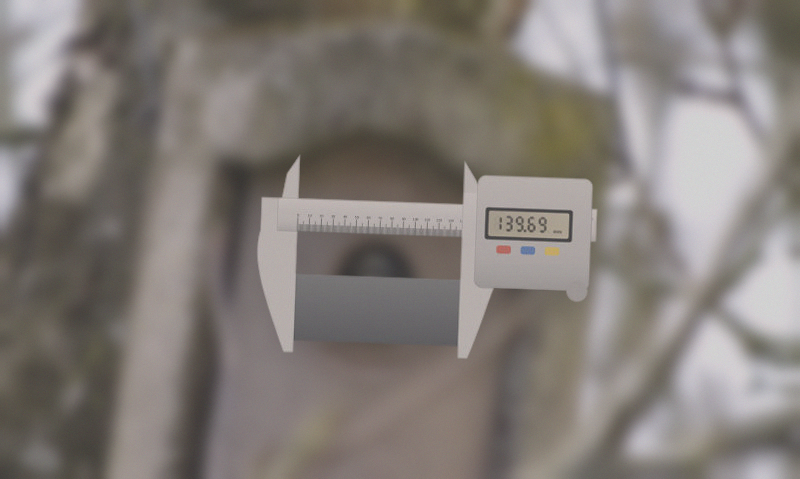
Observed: 139.69 mm
